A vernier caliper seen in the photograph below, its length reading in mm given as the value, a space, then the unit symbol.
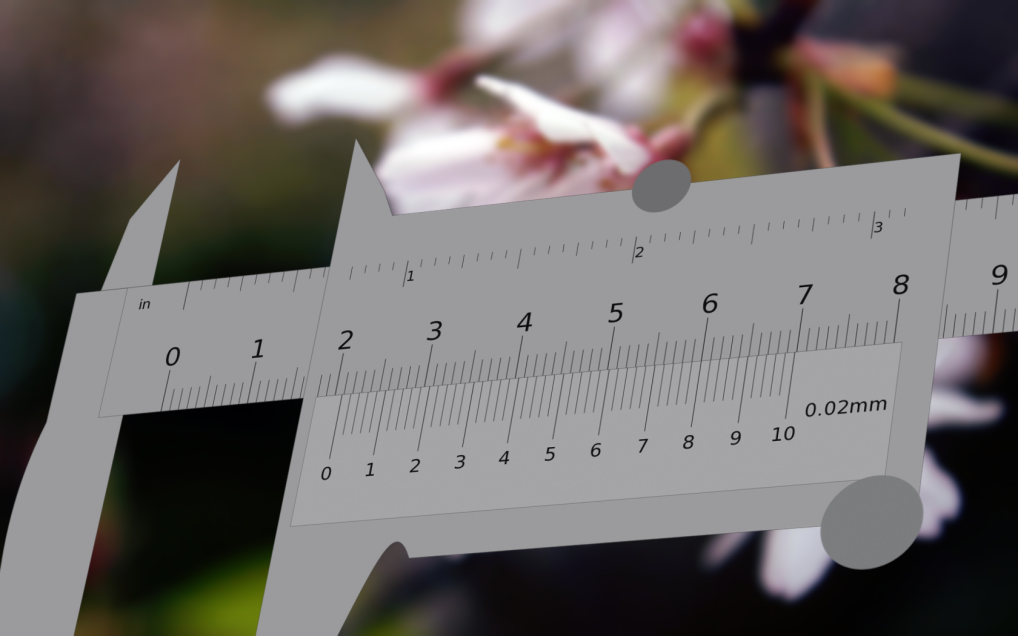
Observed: 20.8 mm
